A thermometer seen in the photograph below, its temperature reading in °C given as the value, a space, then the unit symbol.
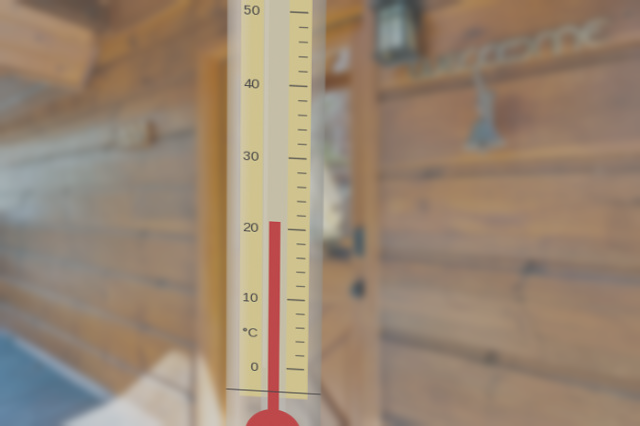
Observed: 21 °C
